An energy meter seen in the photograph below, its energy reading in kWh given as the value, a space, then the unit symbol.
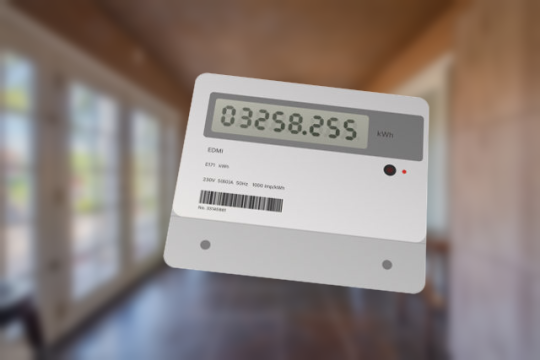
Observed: 3258.255 kWh
